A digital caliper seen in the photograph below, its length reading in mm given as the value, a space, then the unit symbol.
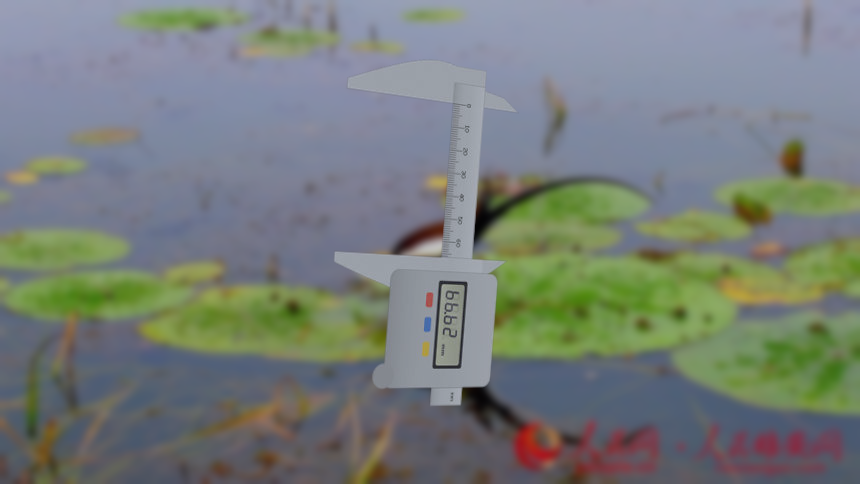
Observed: 66.62 mm
